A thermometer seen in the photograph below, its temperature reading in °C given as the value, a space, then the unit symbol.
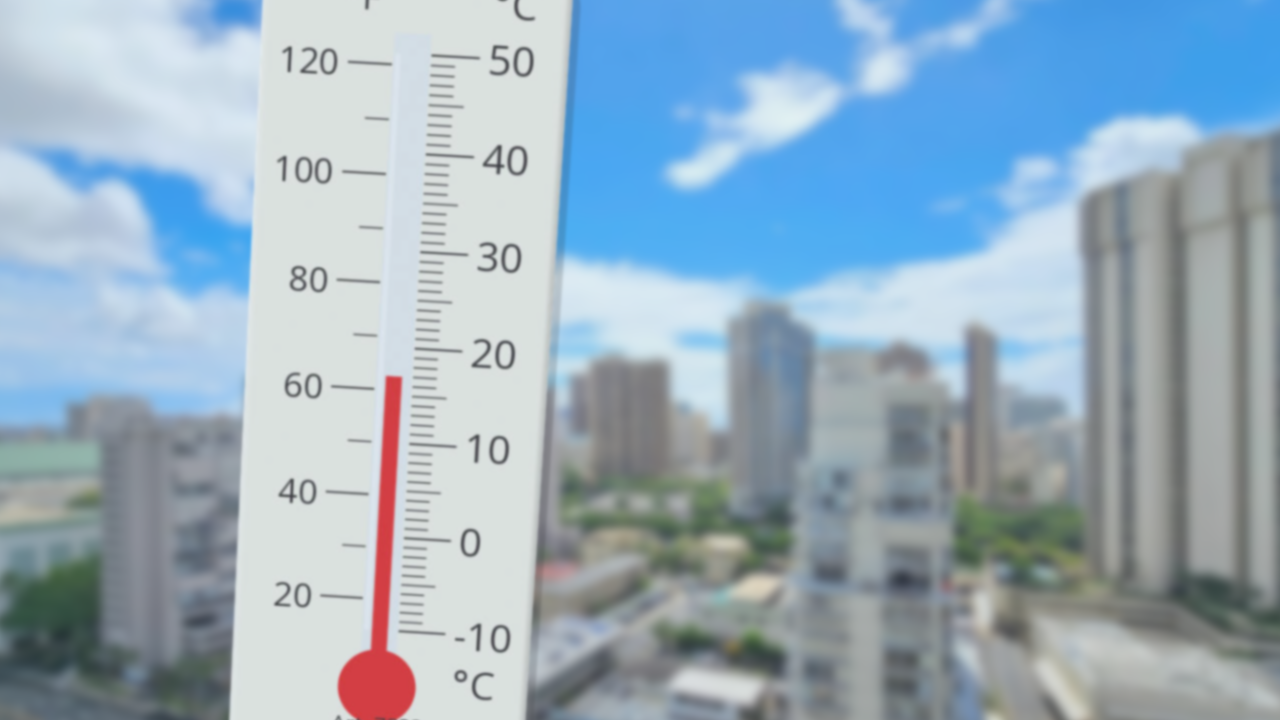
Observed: 17 °C
